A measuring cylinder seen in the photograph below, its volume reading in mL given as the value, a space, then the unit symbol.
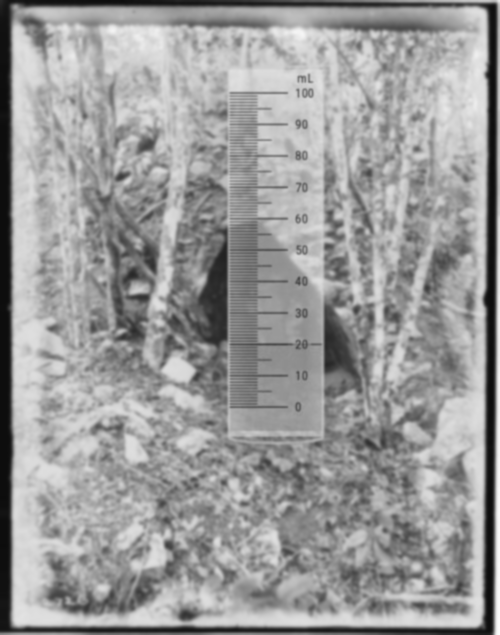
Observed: 20 mL
